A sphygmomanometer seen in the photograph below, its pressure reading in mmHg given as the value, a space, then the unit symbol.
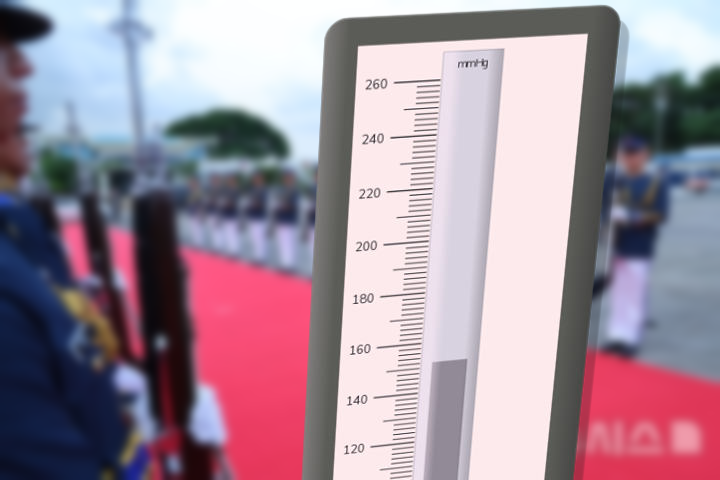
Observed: 152 mmHg
